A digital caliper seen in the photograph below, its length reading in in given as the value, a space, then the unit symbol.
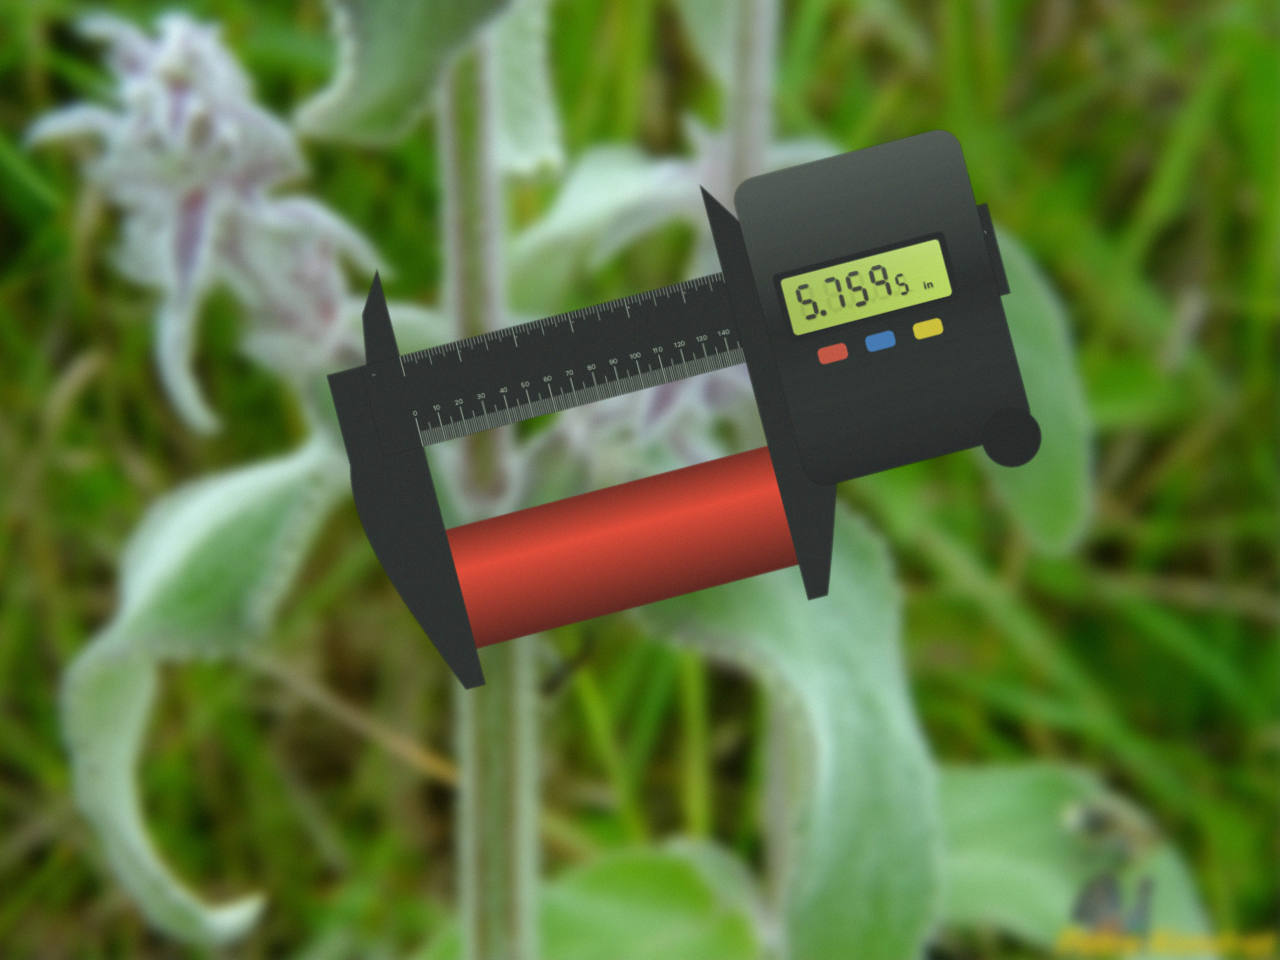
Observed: 5.7595 in
